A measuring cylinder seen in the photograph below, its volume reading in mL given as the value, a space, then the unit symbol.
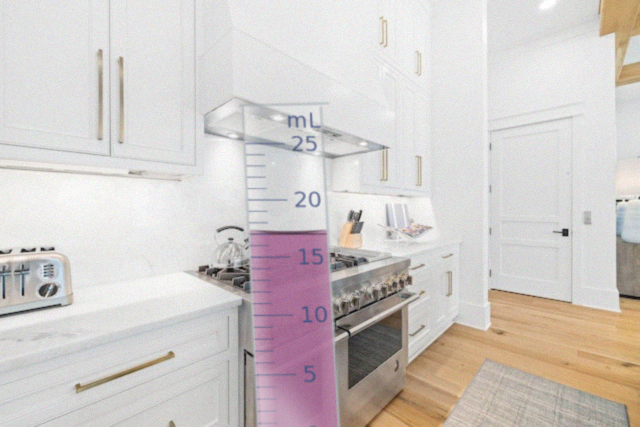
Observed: 17 mL
